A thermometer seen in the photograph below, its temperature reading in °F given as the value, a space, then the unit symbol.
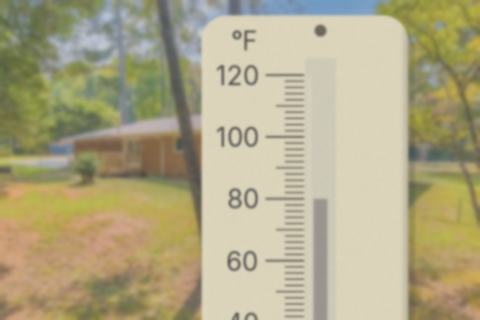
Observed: 80 °F
